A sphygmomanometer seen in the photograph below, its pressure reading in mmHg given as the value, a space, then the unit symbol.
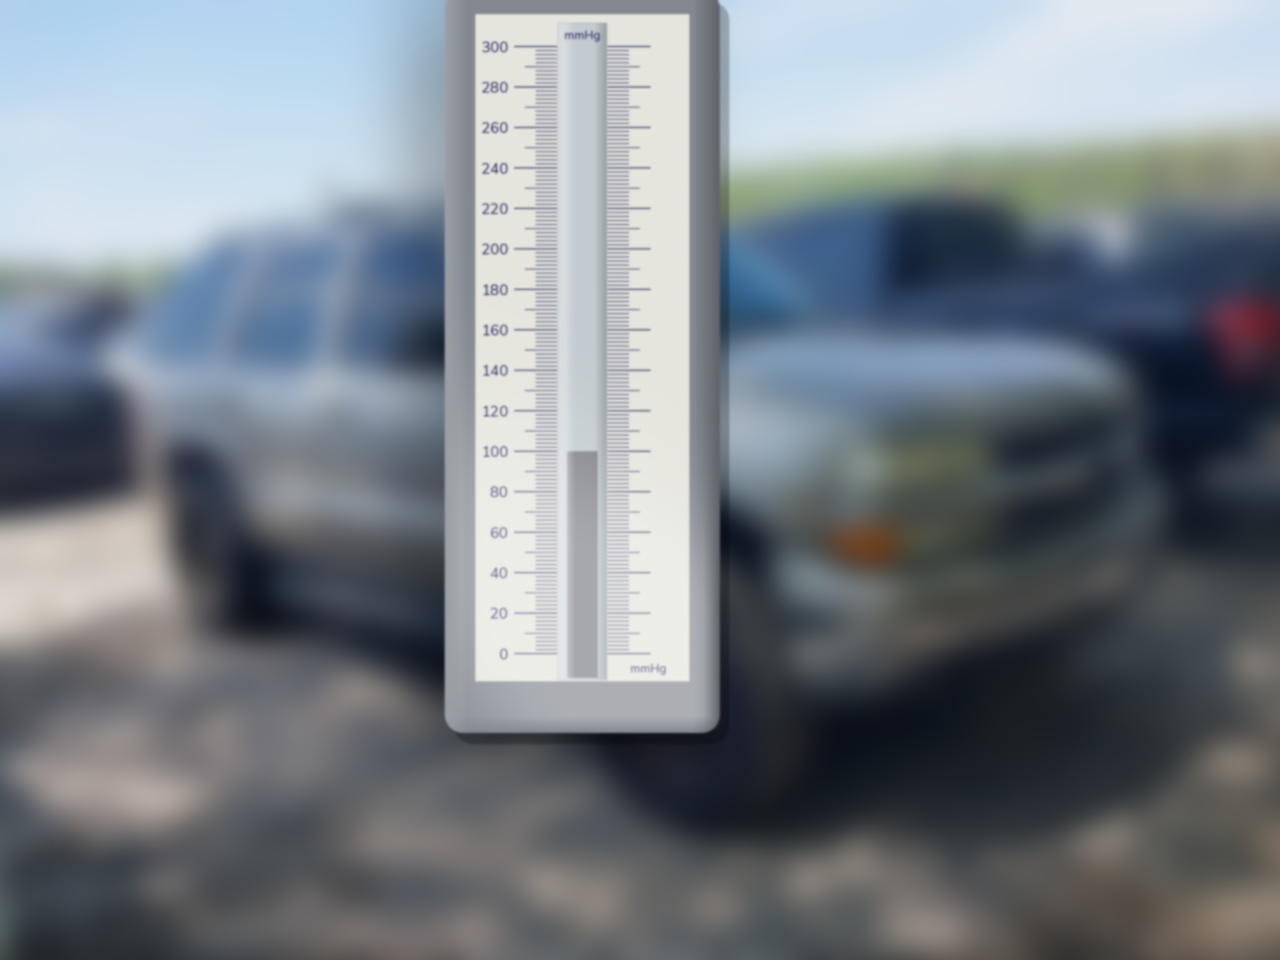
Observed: 100 mmHg
